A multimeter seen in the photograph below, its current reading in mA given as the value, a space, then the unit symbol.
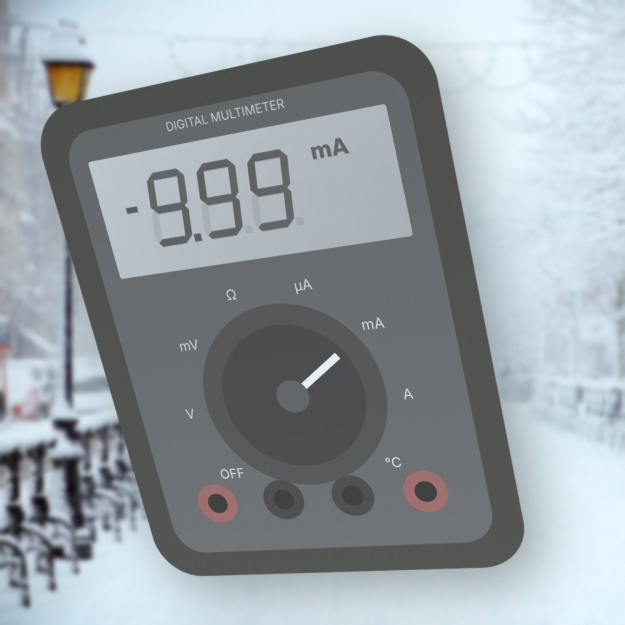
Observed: -9.99 mA
